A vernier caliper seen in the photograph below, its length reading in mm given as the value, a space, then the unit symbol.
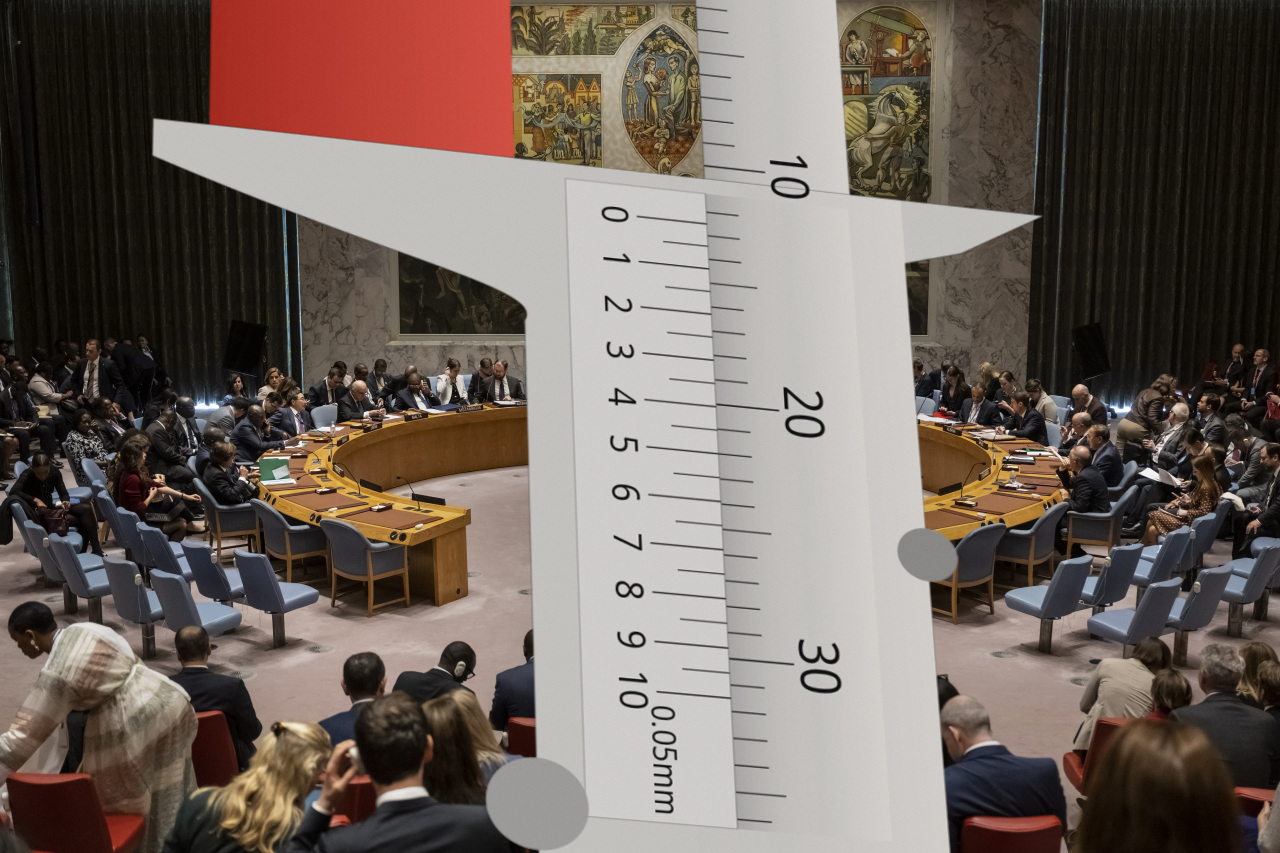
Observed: 12.5 mm
